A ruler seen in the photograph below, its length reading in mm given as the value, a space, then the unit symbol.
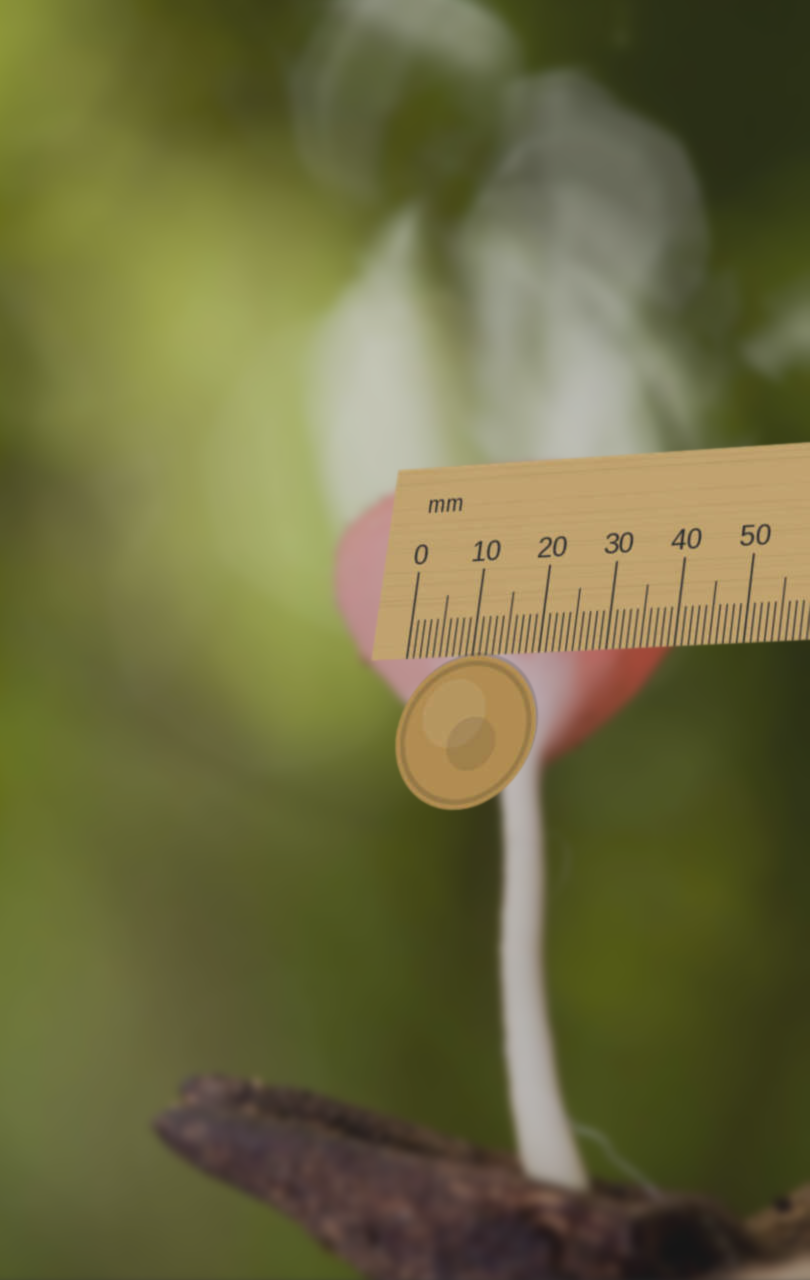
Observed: 21 mm
